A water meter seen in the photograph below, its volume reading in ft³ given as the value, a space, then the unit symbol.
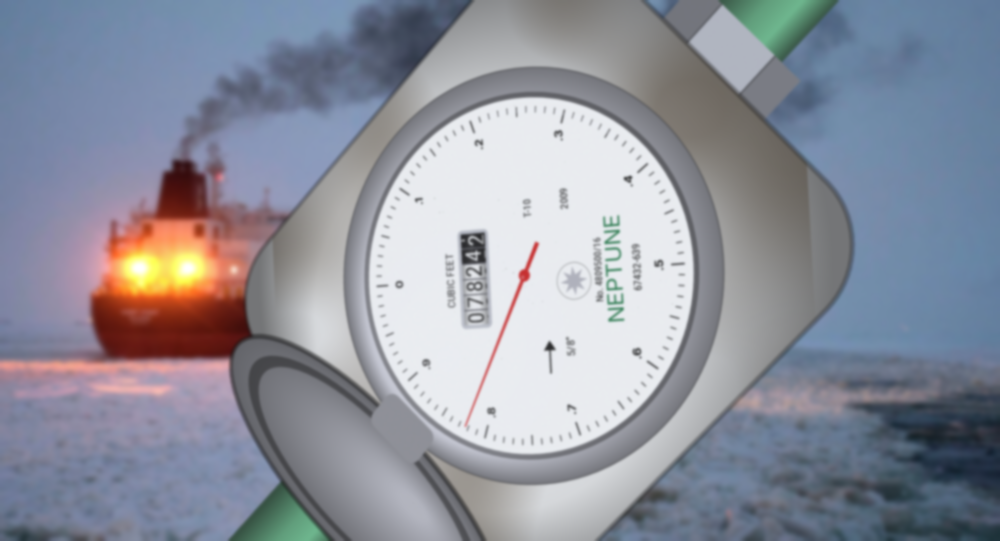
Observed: 78241.82 ft³
